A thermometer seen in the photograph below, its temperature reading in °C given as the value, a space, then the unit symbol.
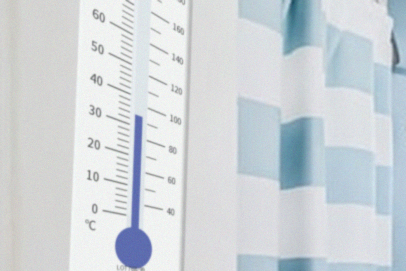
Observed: 34 °C
